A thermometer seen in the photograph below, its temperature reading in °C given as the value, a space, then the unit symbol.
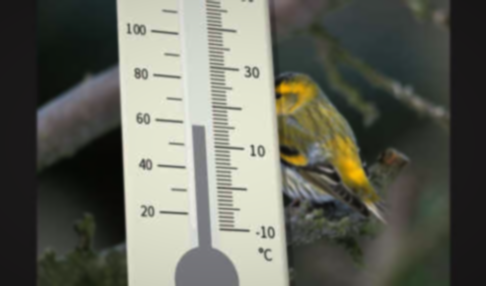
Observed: 15 °C
